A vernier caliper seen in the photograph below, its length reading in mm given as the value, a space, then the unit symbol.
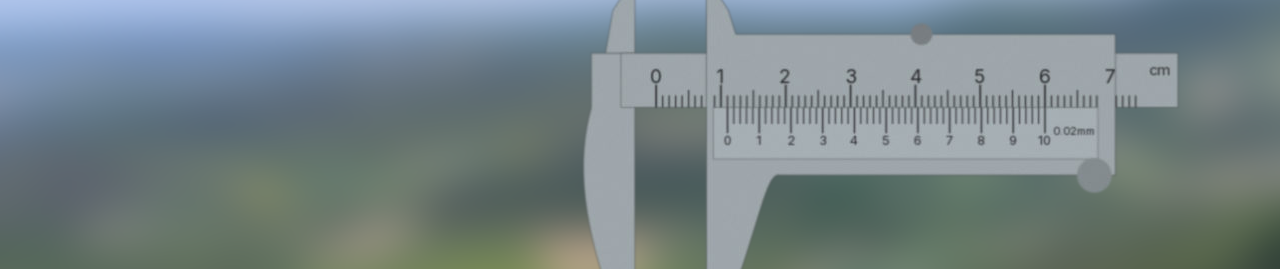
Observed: 11.0 mm
